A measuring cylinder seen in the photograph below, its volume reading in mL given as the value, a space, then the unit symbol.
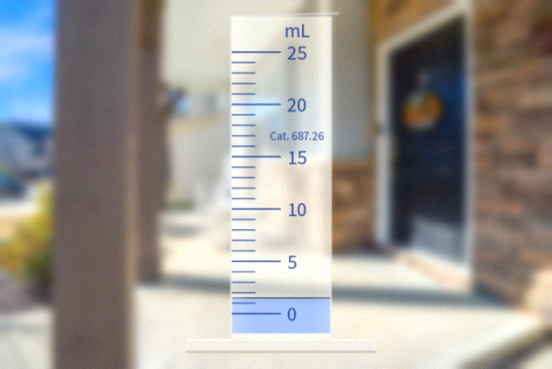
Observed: 1.5 mL
